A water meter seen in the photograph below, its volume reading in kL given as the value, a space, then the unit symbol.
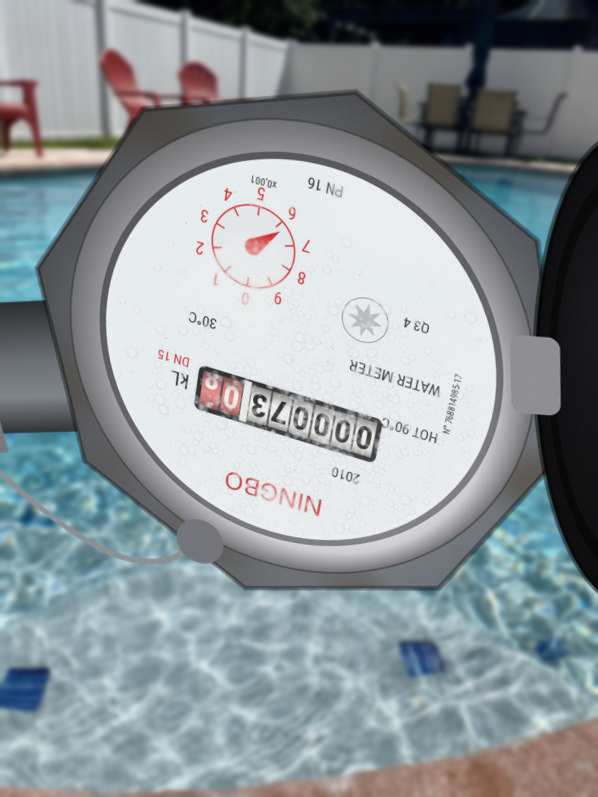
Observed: 73.076 kL
